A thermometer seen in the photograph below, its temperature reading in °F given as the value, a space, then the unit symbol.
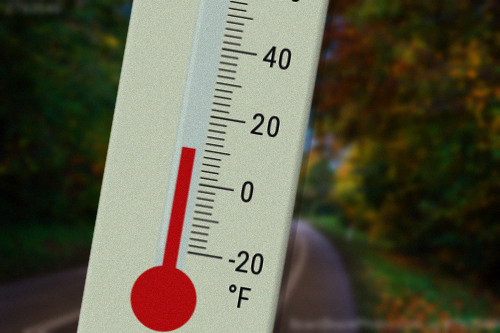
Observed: 10 °F
